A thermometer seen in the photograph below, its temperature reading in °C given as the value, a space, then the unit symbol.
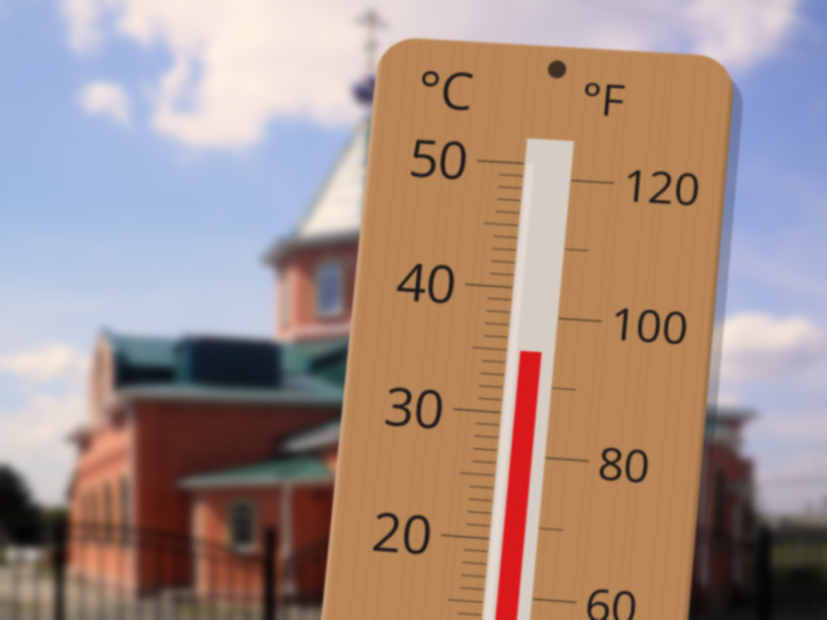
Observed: 35 °C
